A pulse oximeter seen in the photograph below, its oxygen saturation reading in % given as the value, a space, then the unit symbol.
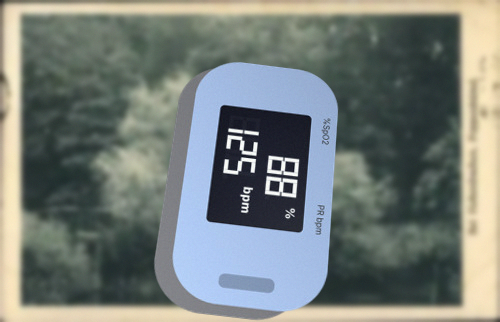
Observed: 88 %
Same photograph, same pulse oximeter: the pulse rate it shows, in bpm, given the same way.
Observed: 125 bpm
